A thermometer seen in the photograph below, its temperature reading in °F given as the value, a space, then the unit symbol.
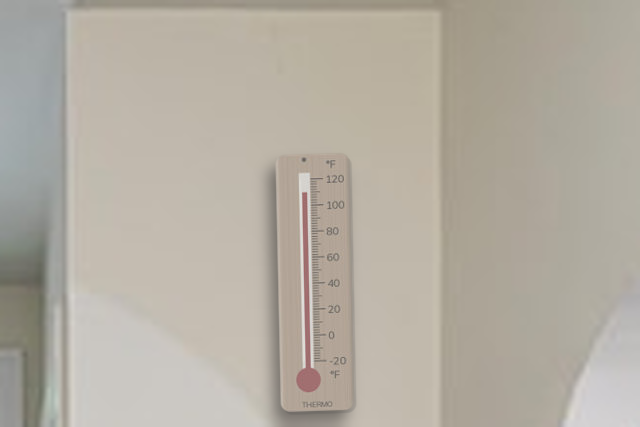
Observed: 110 °F
